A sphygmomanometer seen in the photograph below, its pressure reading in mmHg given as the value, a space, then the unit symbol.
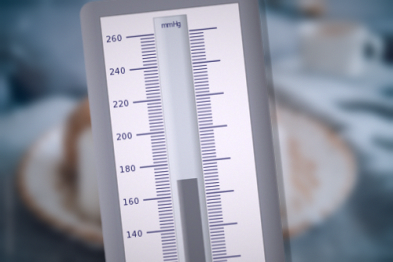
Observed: 170 mmHg
